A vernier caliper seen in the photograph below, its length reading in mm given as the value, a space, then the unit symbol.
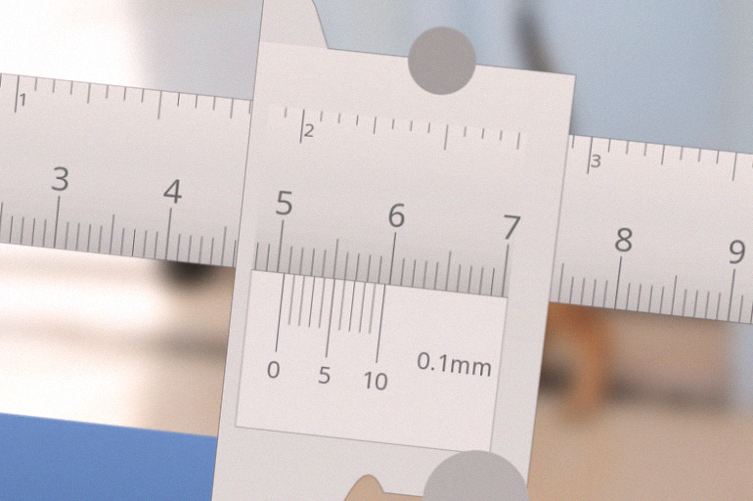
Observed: 50.6 mm
